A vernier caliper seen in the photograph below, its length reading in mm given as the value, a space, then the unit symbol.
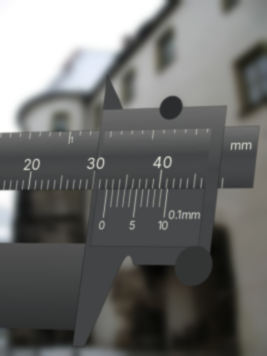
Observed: 32.2 mm
